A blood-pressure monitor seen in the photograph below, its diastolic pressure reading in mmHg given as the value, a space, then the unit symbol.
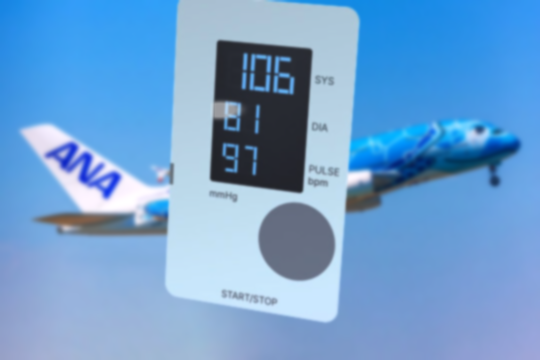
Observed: 81 mmHg
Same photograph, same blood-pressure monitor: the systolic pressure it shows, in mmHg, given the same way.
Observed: 106 mmHg
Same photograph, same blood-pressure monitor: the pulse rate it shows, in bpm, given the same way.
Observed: 97 bpm
